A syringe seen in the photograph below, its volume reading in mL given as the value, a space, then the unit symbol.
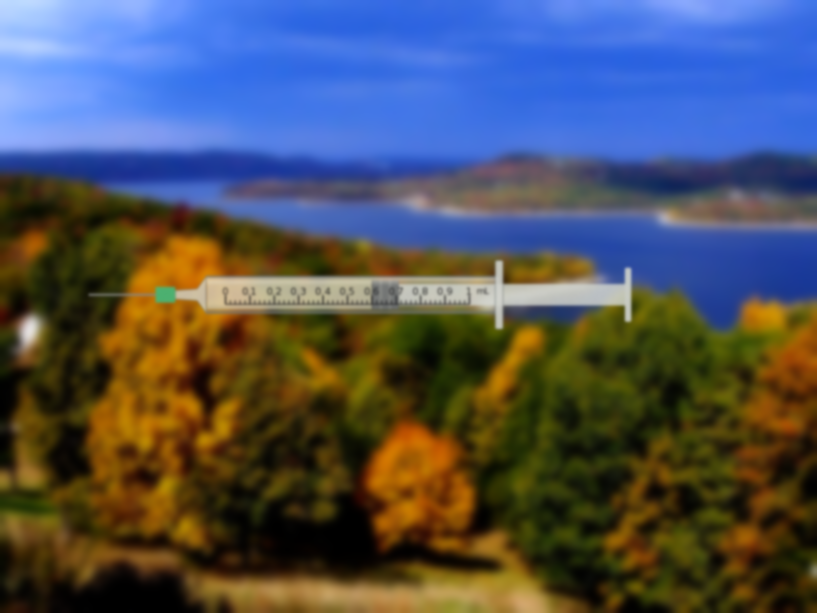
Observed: 0.6 mL
